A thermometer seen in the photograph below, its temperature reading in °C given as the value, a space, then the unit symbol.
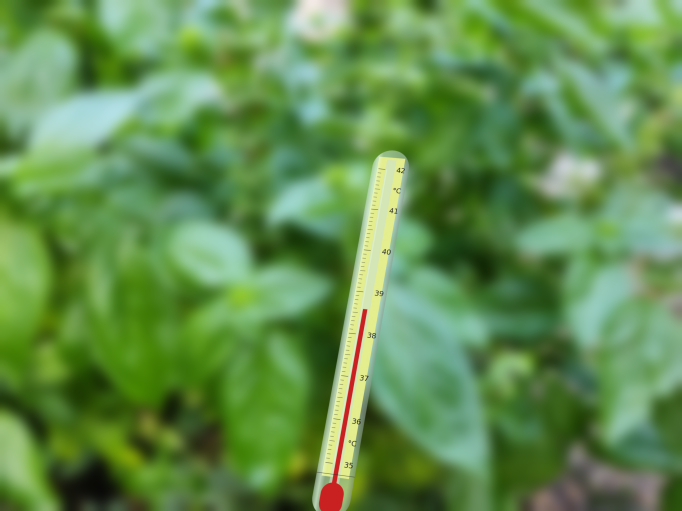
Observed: 38.6 °C
